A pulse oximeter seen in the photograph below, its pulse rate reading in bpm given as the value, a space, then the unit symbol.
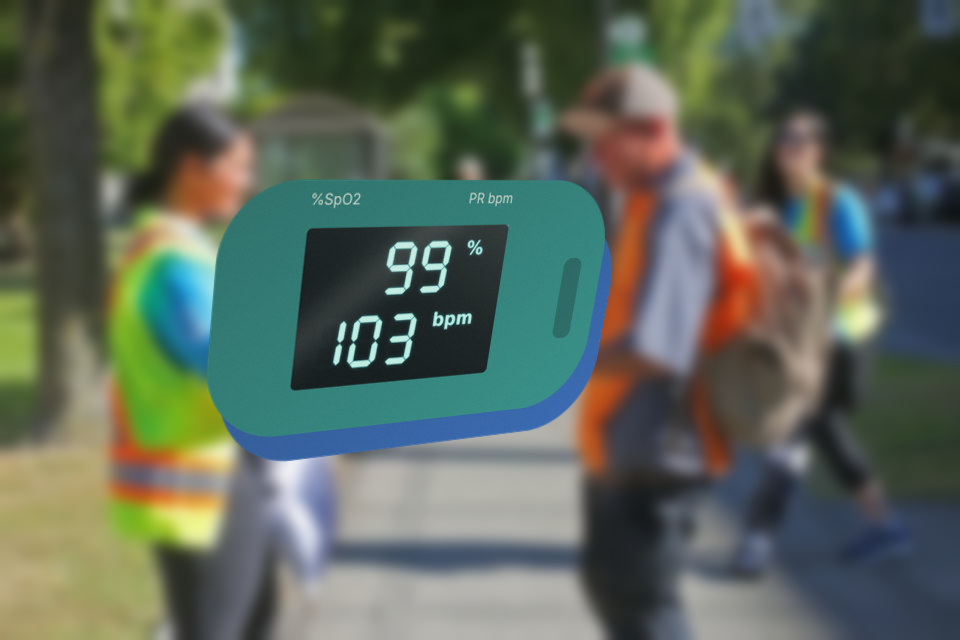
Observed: 103 bpm
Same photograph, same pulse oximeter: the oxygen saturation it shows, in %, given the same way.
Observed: 99 %
